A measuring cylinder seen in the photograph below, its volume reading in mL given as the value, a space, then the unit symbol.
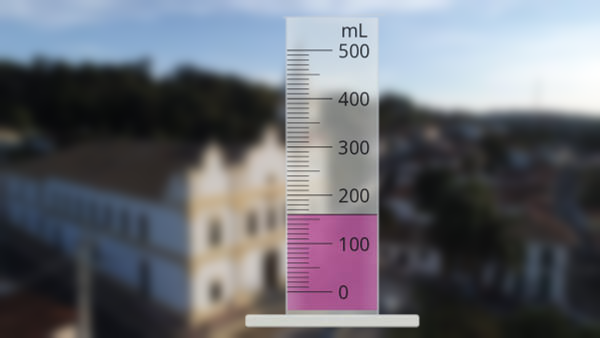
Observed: 160 mL
